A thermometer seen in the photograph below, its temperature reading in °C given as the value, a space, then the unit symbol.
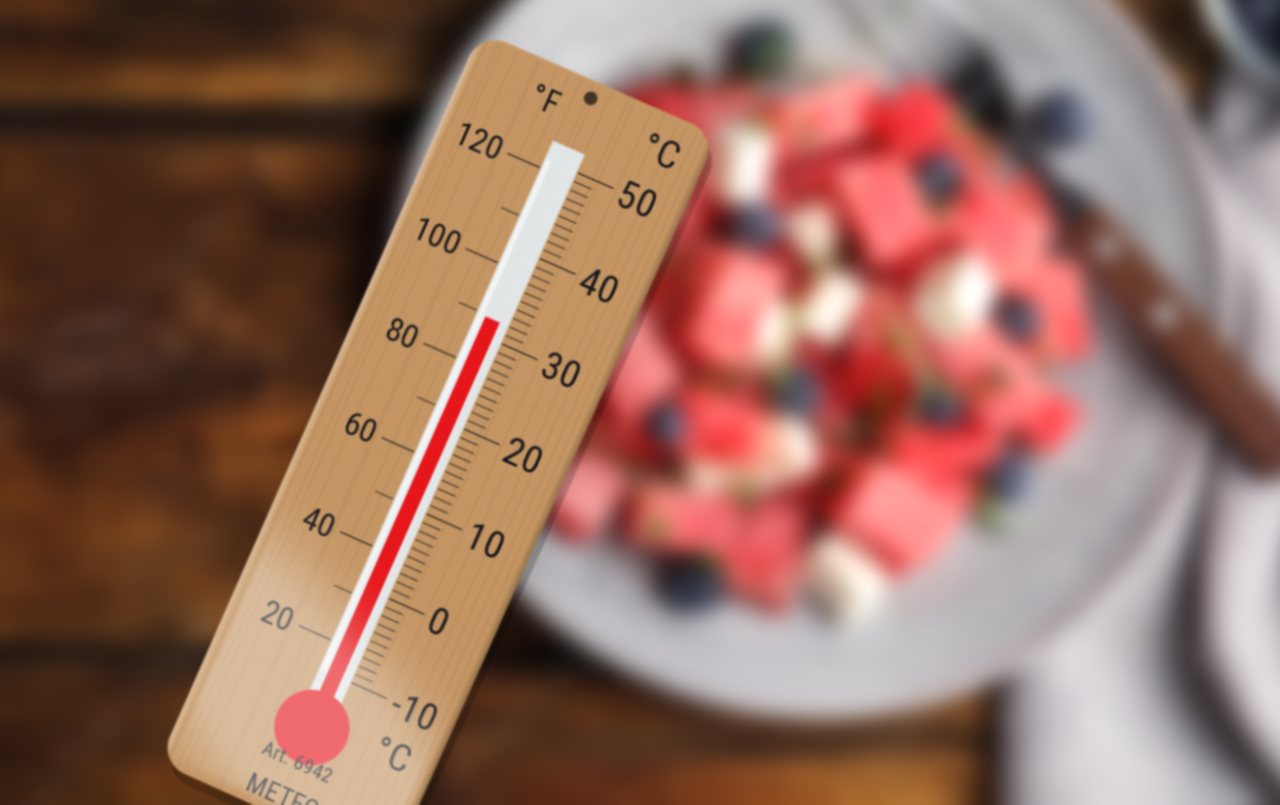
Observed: 32 °C
